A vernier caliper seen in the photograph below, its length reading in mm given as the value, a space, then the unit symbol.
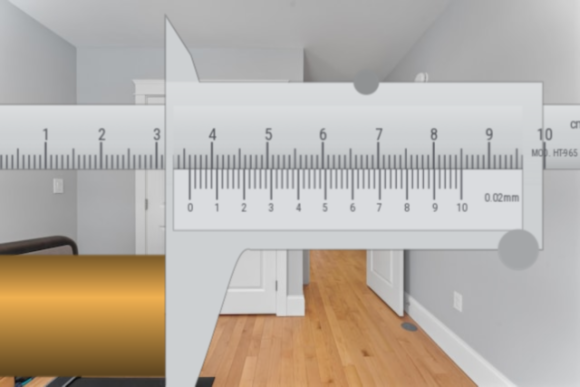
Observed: 36.0 mm
